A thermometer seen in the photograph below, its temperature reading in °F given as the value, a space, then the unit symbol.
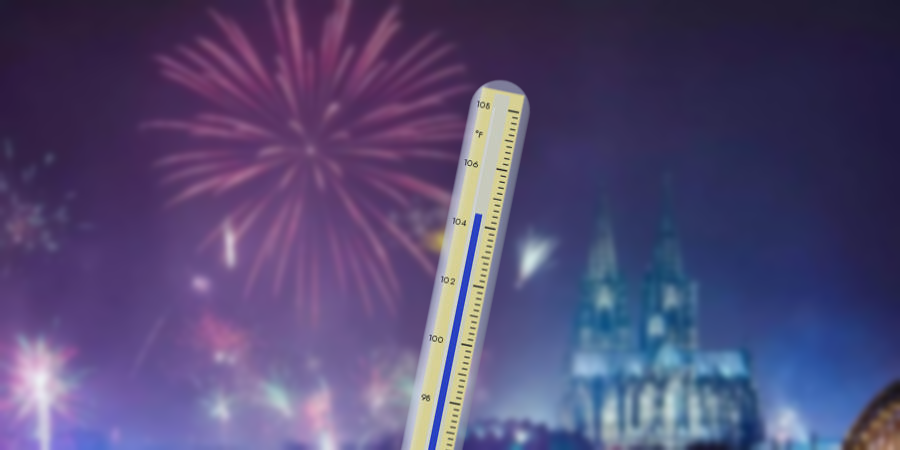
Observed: 104.4 °F
